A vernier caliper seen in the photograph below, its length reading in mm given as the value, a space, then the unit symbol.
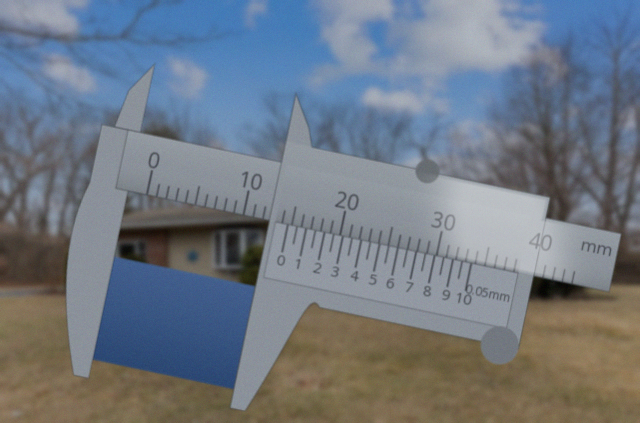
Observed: 14.6 mm
